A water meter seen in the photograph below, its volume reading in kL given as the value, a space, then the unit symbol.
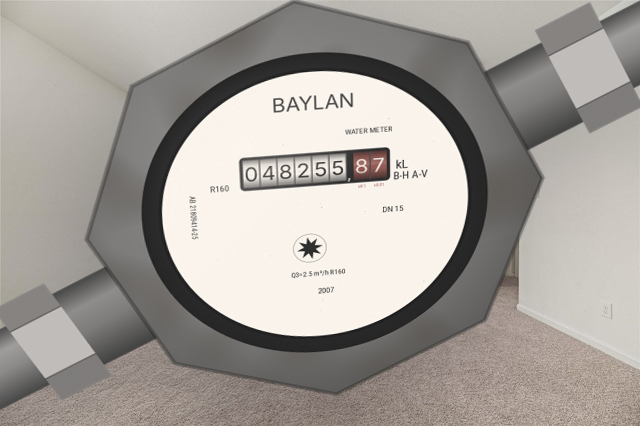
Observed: 48255.87 kL
